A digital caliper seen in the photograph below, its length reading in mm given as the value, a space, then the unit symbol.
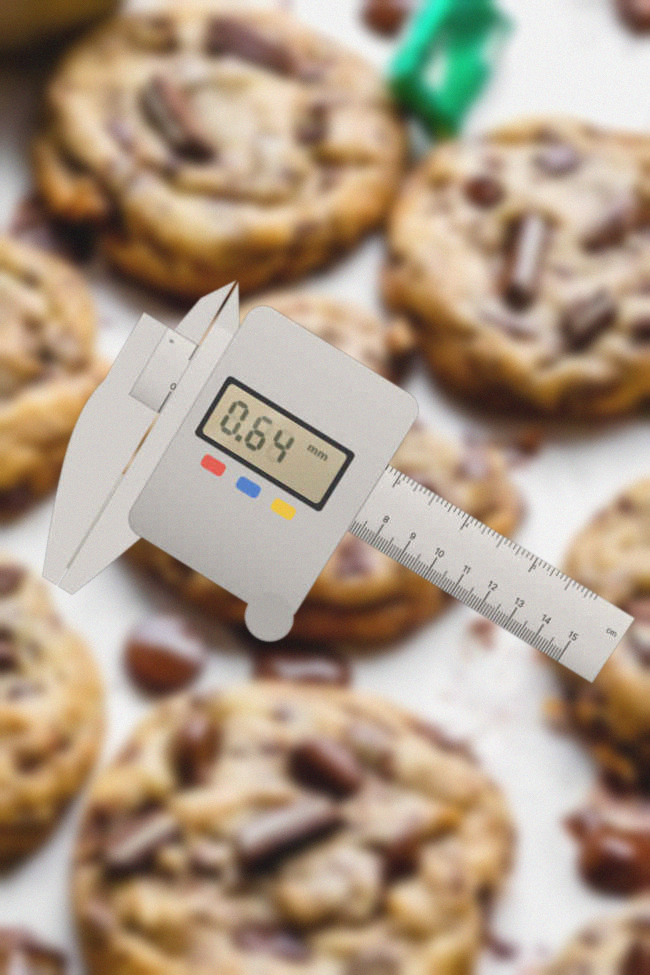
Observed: 0.64 mm
